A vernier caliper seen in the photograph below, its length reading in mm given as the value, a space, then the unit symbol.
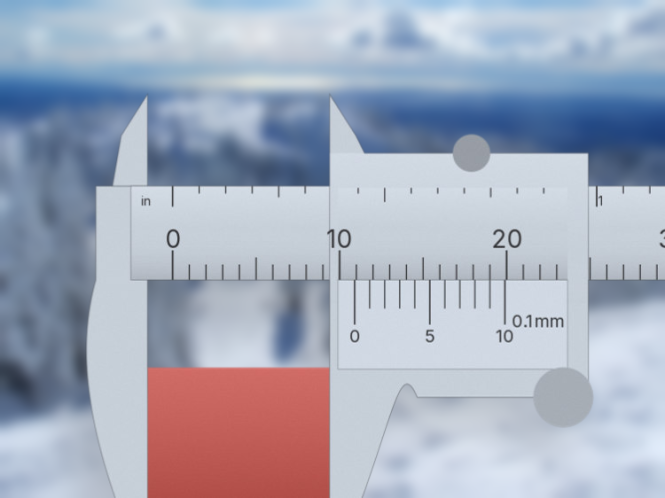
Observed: 10.9 mm
